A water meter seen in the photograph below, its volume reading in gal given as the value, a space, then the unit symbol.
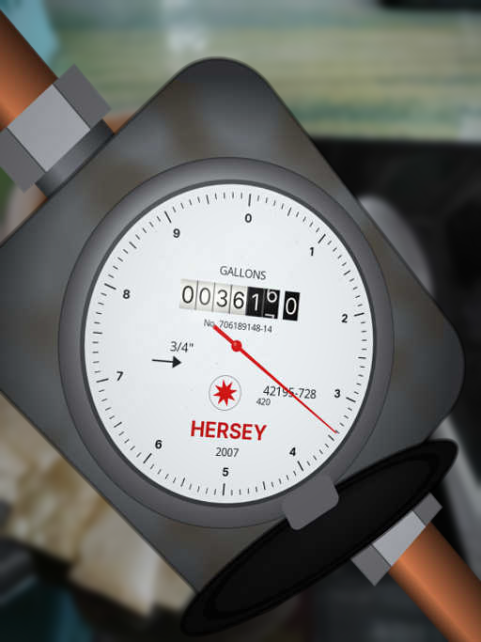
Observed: 36163.4 gal
